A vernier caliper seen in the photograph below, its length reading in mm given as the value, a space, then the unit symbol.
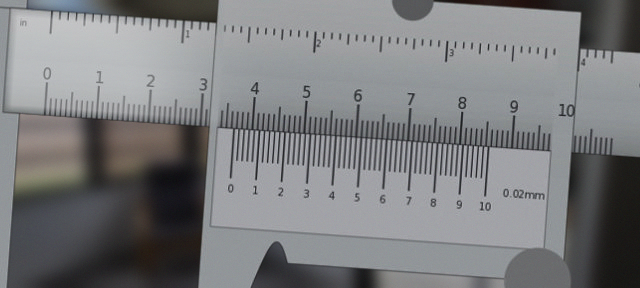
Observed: 36.5 mm
